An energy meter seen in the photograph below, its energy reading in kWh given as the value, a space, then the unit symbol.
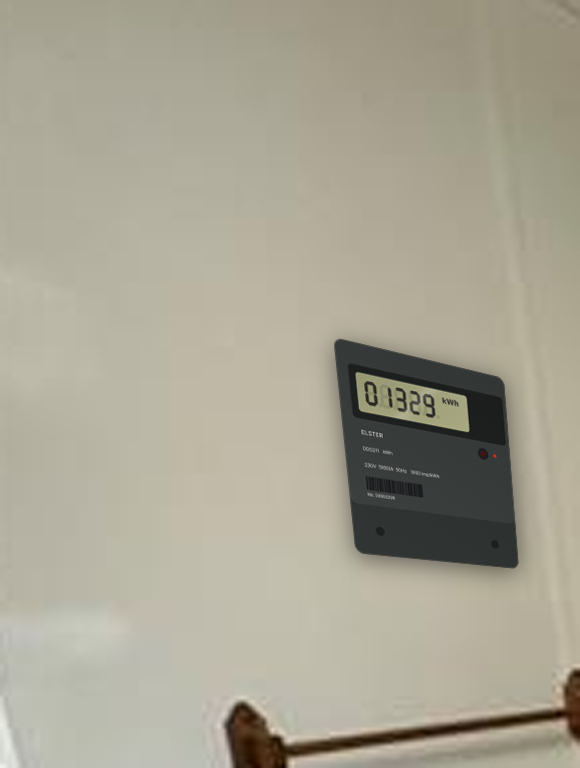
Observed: 1329 kWh
